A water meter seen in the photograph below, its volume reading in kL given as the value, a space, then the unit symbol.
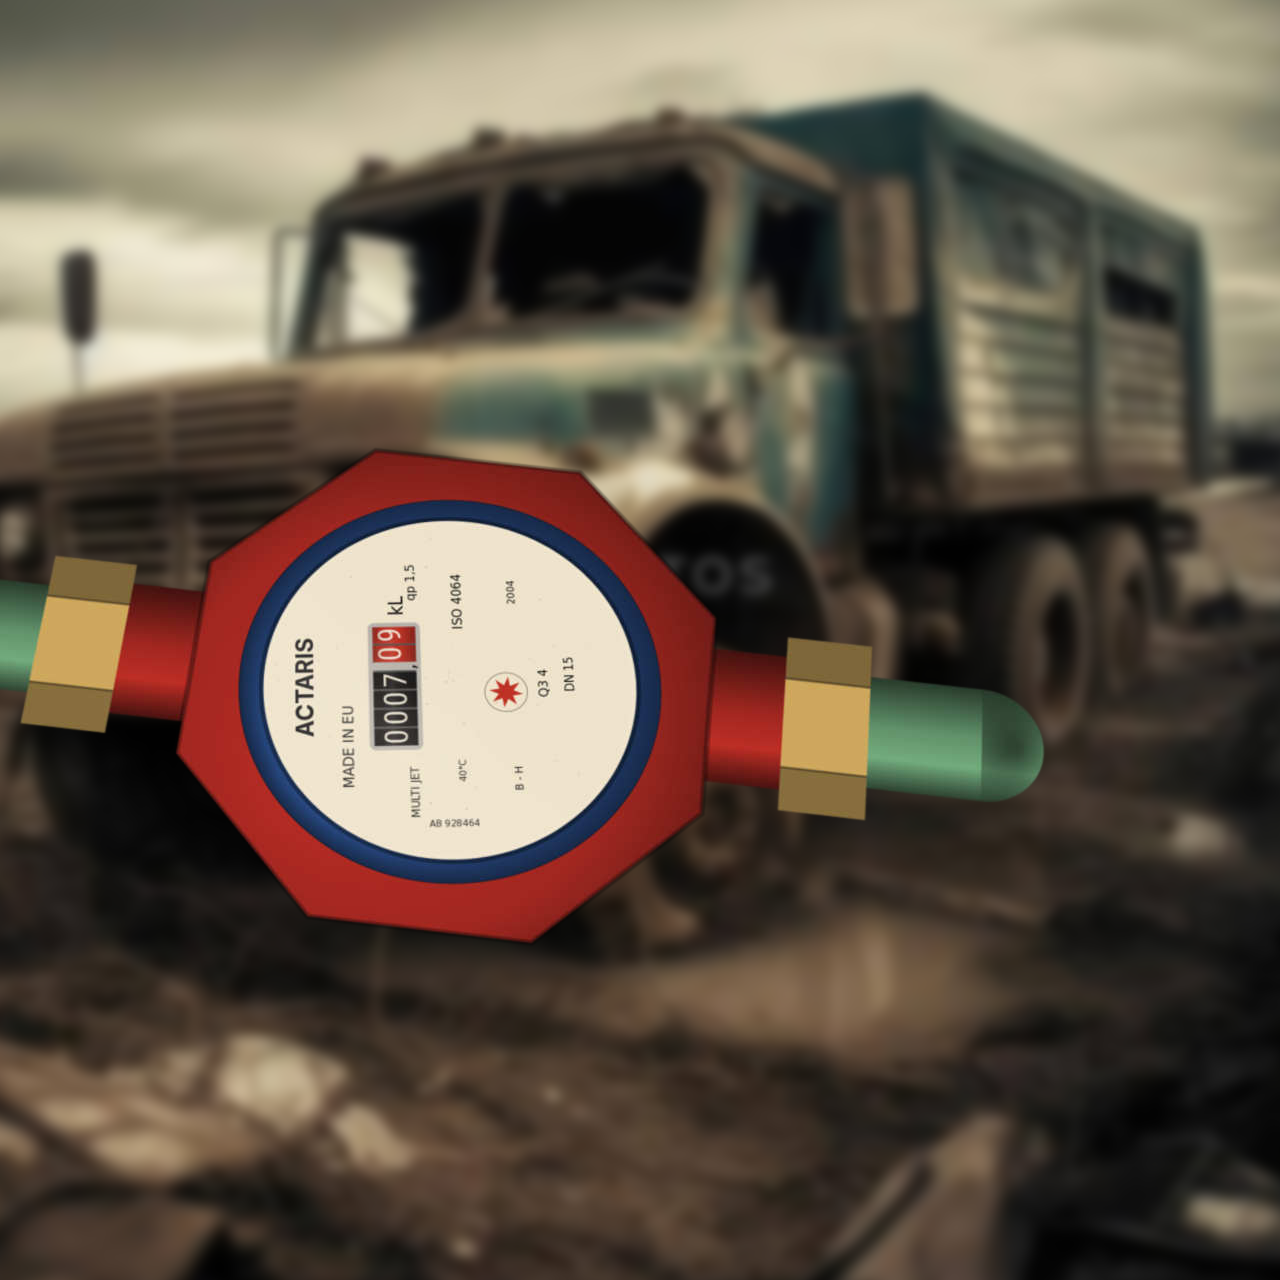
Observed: 7.09 kL
